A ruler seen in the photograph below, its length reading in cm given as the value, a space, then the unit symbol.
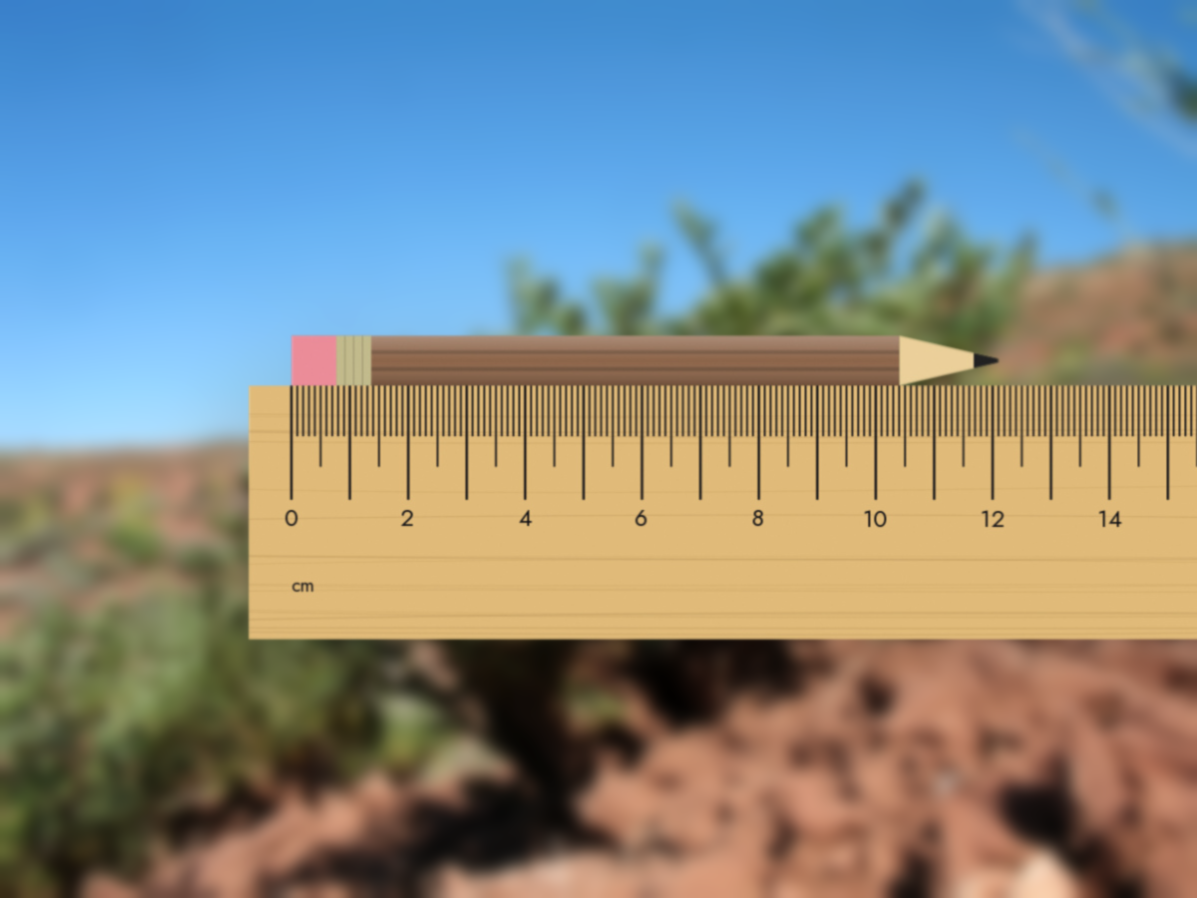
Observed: 12.1 cm
